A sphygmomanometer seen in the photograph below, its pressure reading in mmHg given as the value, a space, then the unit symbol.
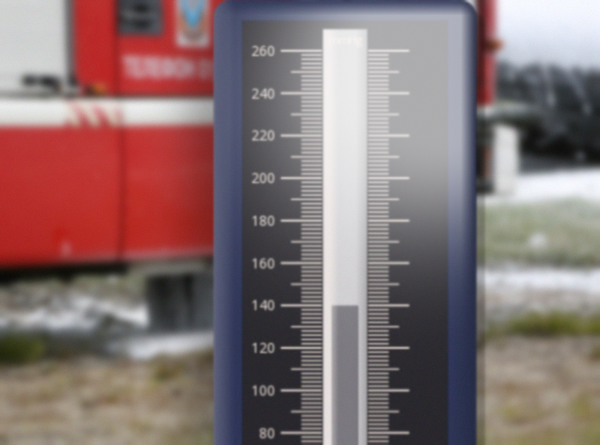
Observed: 140 mmHg
